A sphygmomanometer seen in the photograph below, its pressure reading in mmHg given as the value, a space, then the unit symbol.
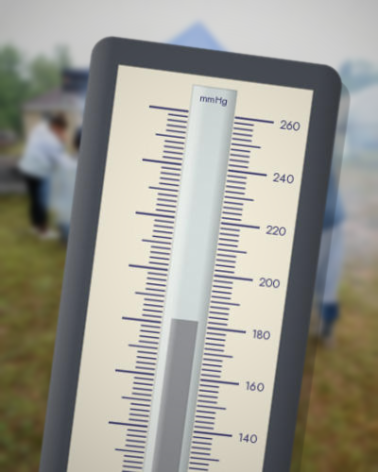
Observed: 182 mmHg
